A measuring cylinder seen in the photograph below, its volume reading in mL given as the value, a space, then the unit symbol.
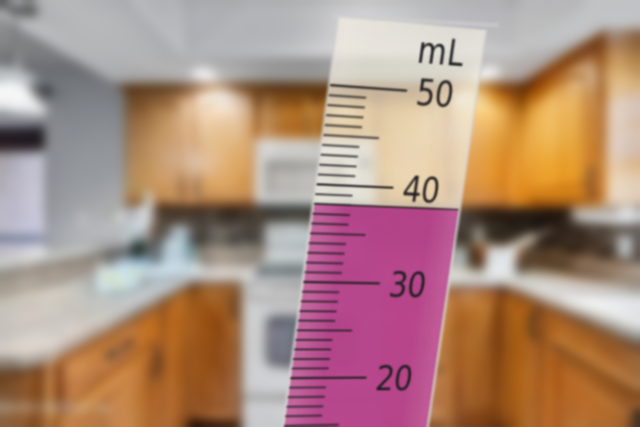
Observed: 38 mL
